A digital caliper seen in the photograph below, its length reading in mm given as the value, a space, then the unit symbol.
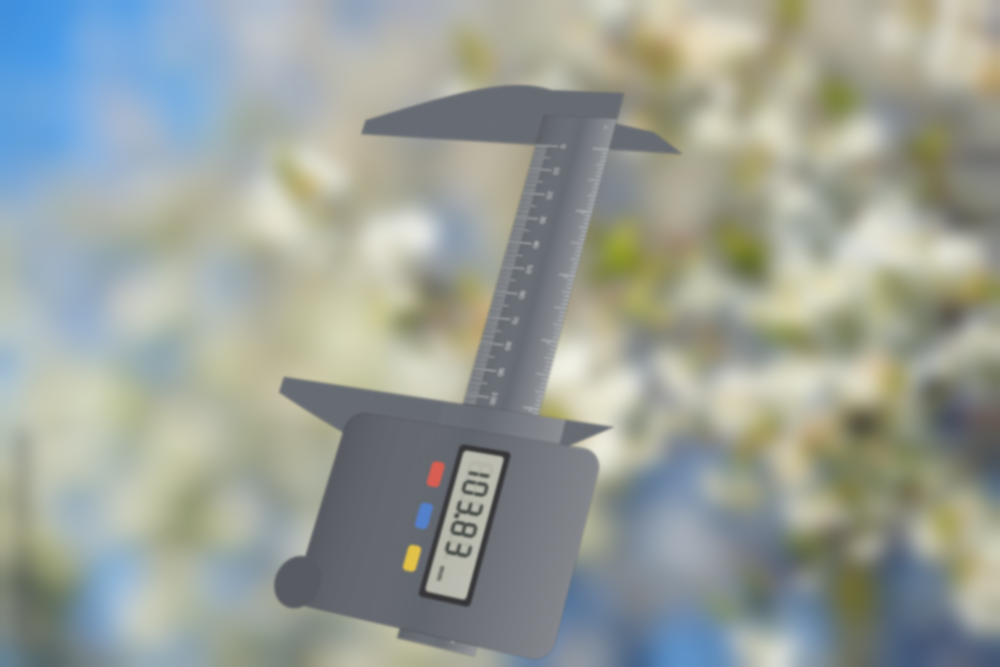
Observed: 103.83 mm
